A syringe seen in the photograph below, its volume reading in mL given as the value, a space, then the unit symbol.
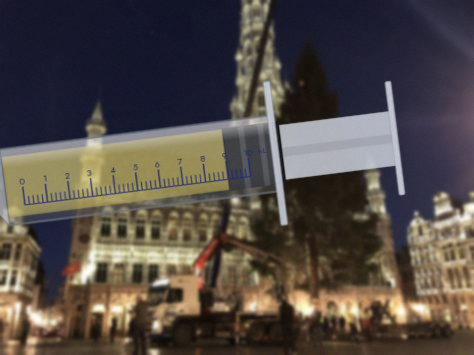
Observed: 9 mL
